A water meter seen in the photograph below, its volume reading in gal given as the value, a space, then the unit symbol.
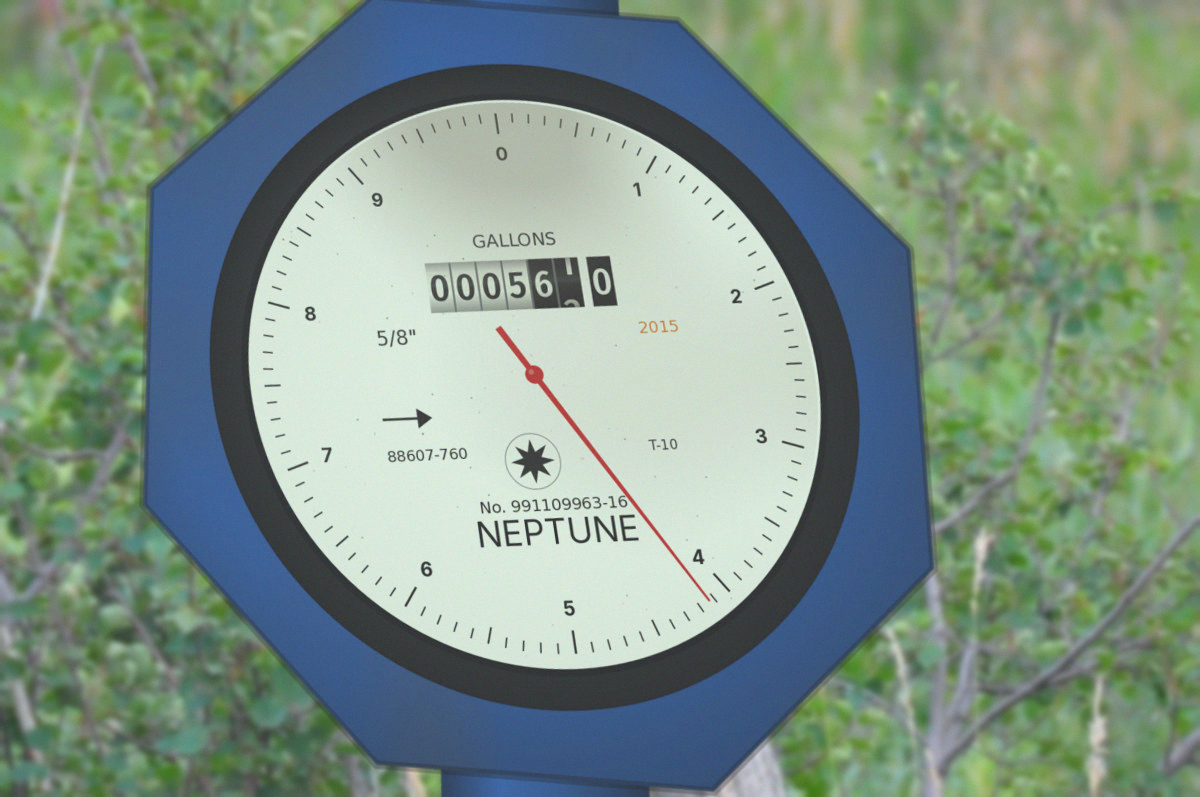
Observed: 5614.1 gal
